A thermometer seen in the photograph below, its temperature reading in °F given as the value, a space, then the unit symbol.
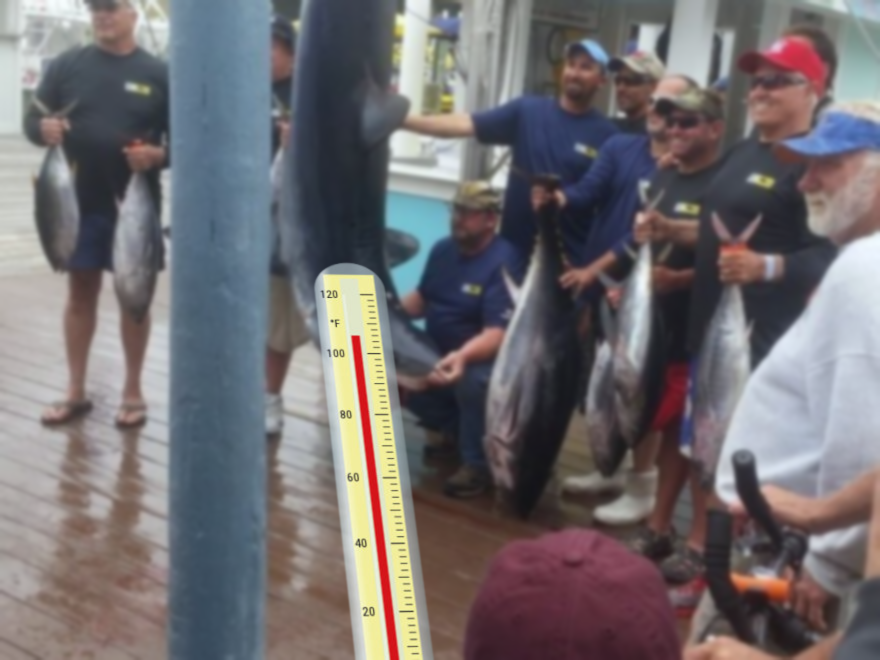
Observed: 106 °F
